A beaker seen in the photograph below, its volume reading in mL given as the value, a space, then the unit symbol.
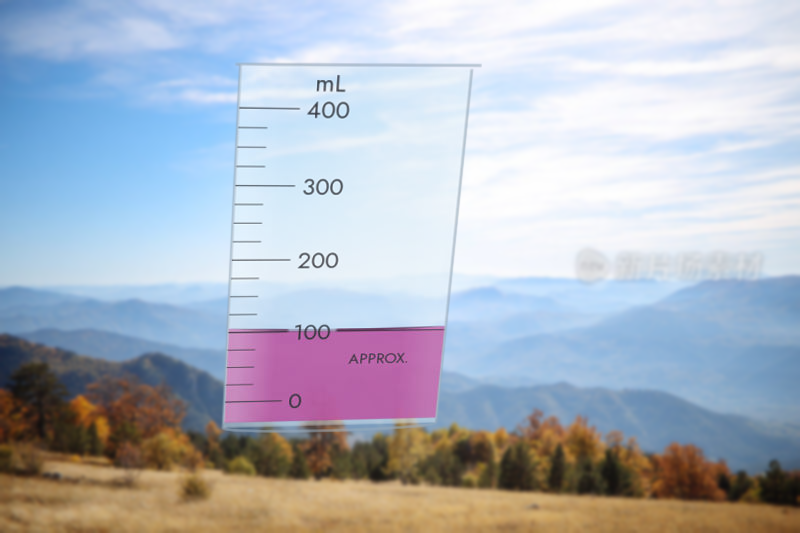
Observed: 100 mL
